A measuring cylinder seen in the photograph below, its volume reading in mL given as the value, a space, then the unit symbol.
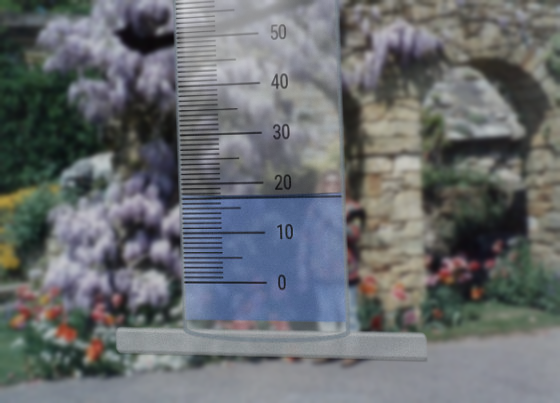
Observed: 17 mL
